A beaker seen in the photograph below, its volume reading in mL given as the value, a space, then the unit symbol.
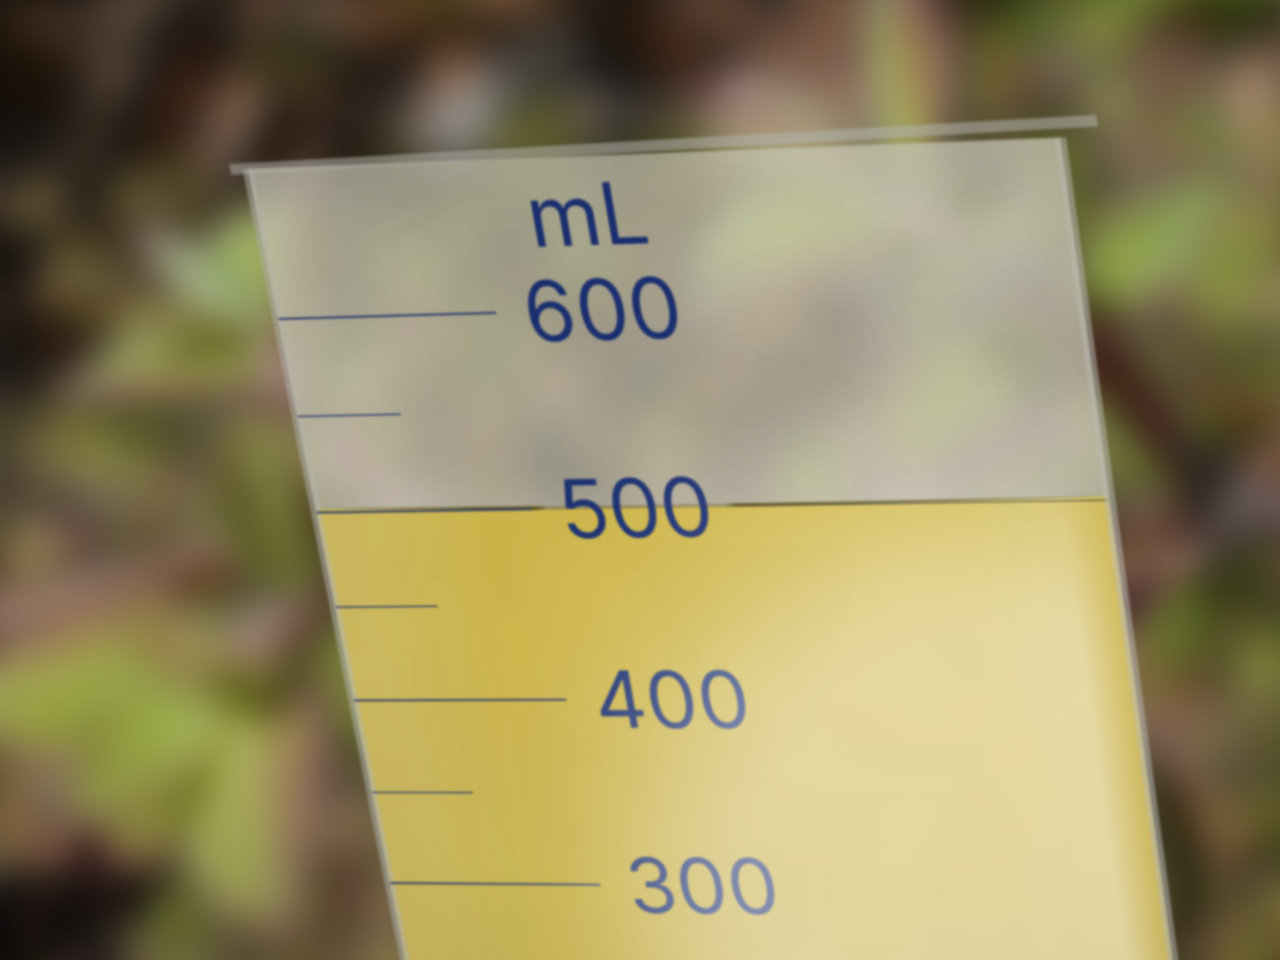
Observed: 500 mL
